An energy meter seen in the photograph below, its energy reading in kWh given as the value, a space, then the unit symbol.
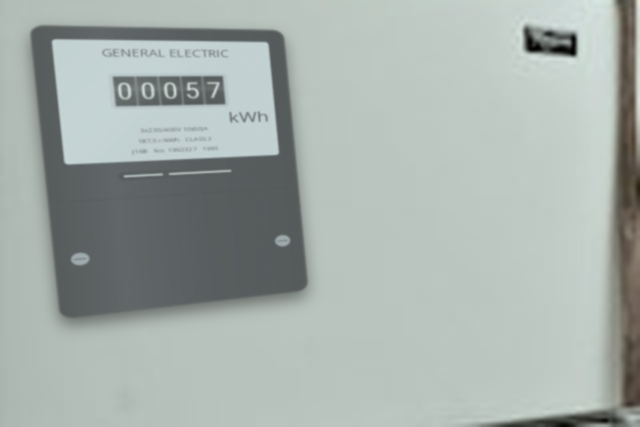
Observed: 57 kWh
